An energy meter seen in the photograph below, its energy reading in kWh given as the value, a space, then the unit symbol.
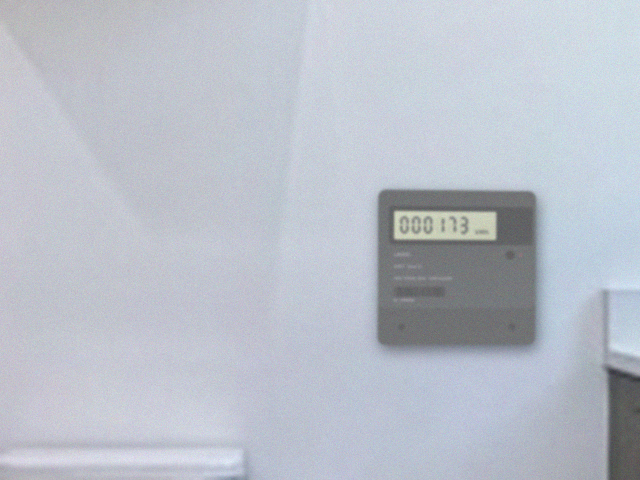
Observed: 173 kWh
